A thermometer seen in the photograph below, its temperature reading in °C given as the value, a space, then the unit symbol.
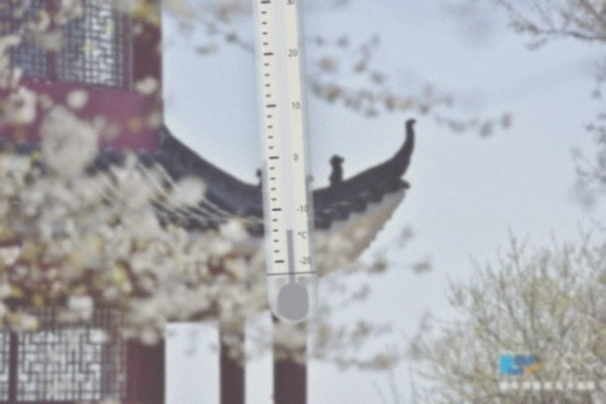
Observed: -14 °C
